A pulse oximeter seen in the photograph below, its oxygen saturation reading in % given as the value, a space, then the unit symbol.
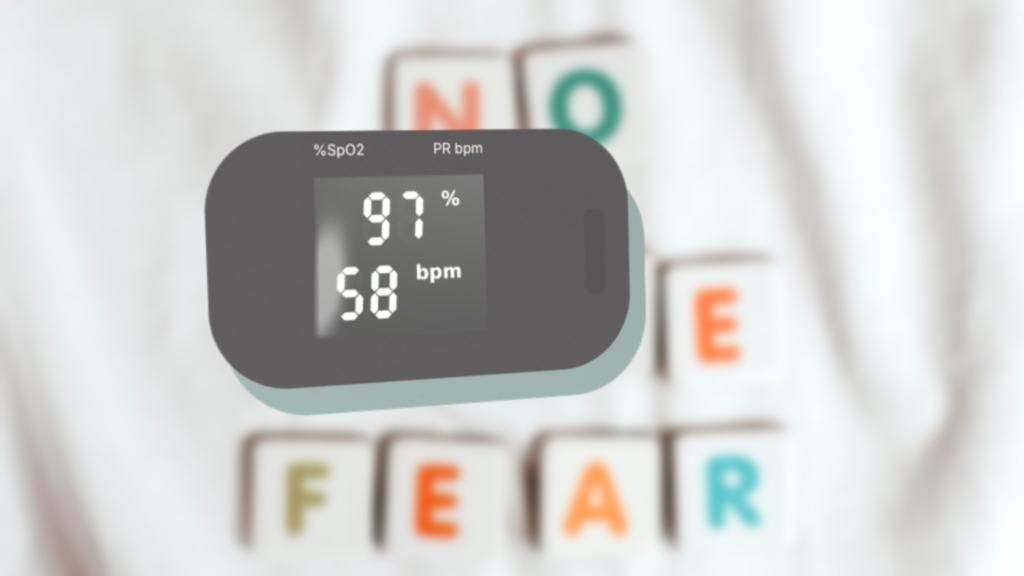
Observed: 97 %
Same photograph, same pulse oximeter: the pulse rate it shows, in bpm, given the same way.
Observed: 58 bpm
